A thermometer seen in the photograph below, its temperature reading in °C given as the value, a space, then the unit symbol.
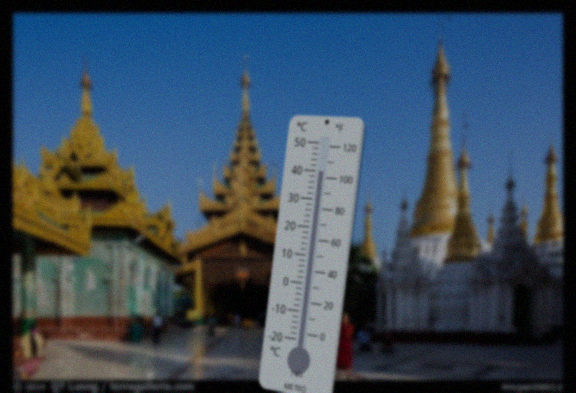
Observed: 40 °C
